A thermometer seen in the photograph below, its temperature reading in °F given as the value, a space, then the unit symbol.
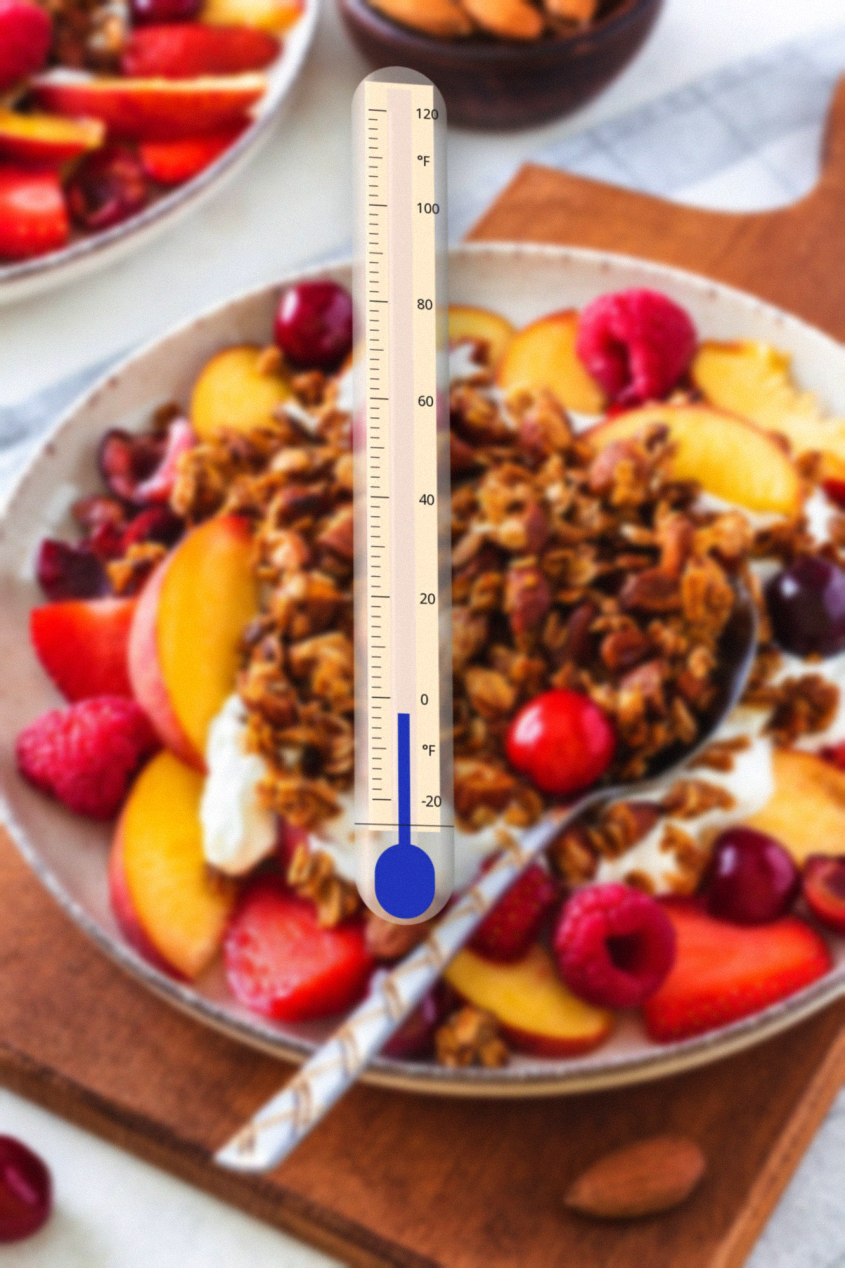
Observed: -3 °F
